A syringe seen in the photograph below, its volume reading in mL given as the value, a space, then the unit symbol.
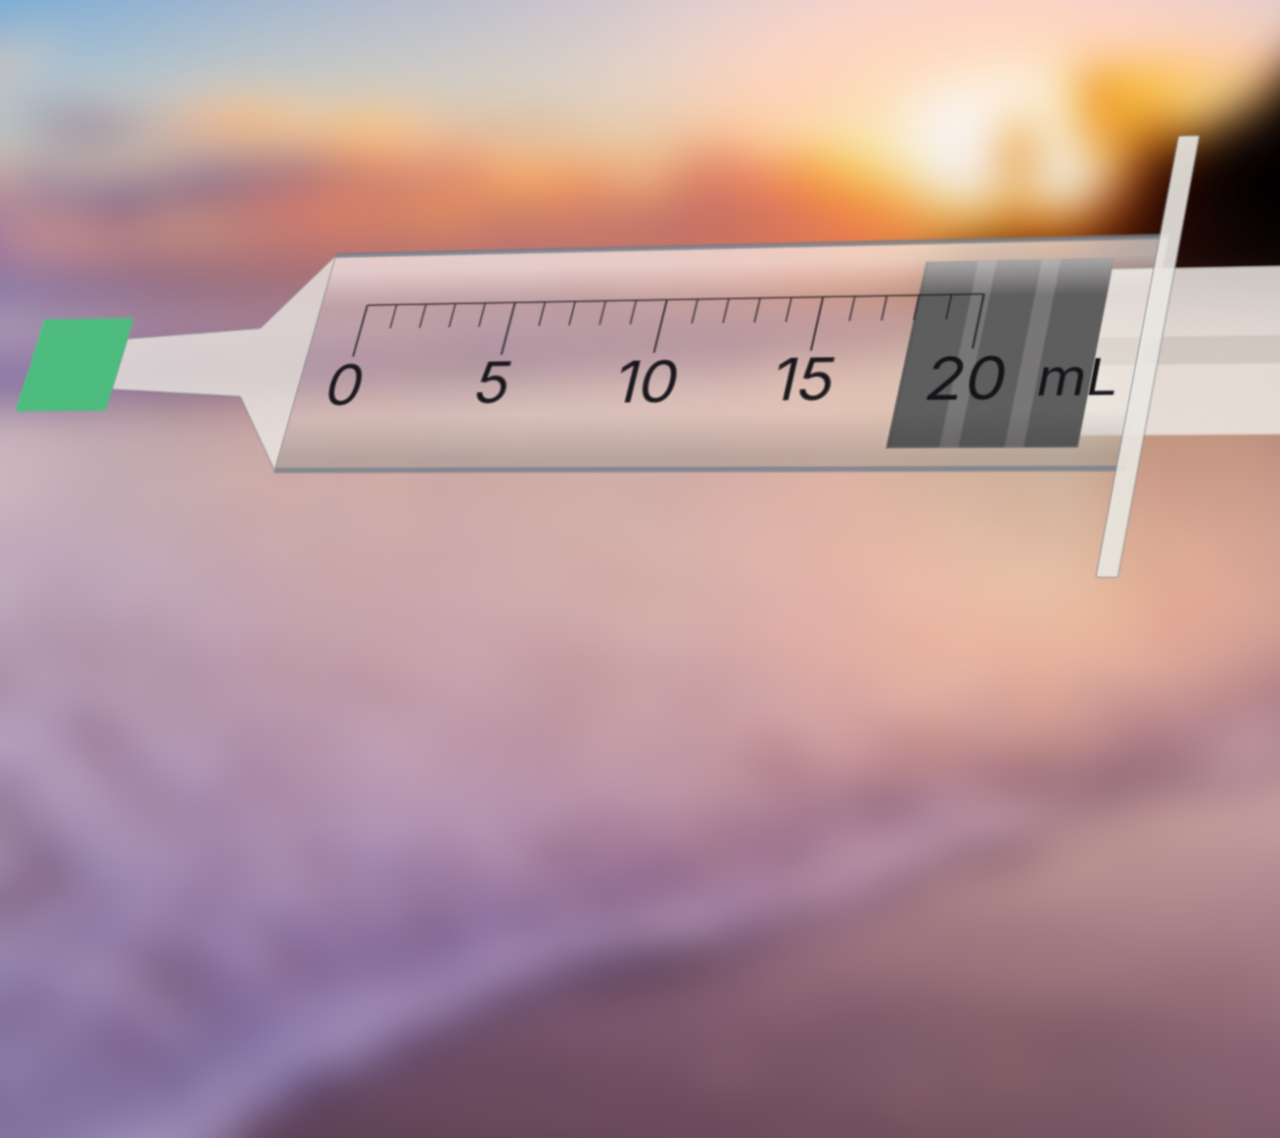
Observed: 18 mL
